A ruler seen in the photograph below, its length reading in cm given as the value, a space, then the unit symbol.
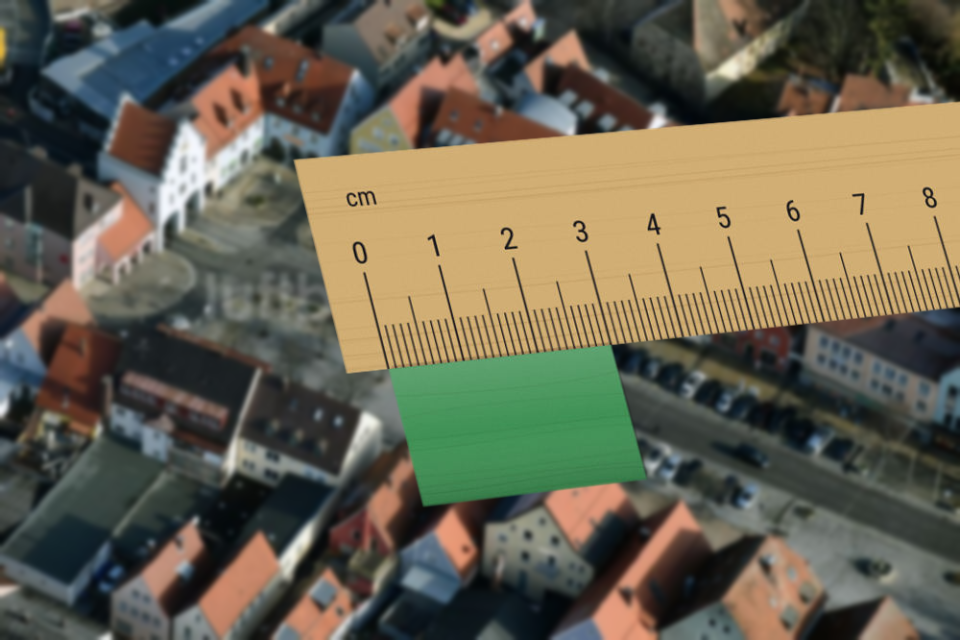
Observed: 3 cm
